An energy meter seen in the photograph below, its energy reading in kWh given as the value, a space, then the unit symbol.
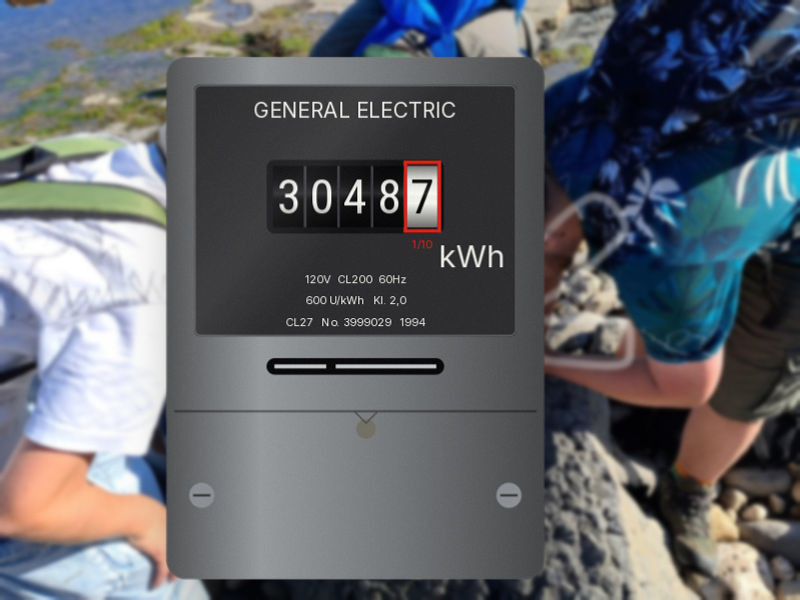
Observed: 3048.7 kWh
